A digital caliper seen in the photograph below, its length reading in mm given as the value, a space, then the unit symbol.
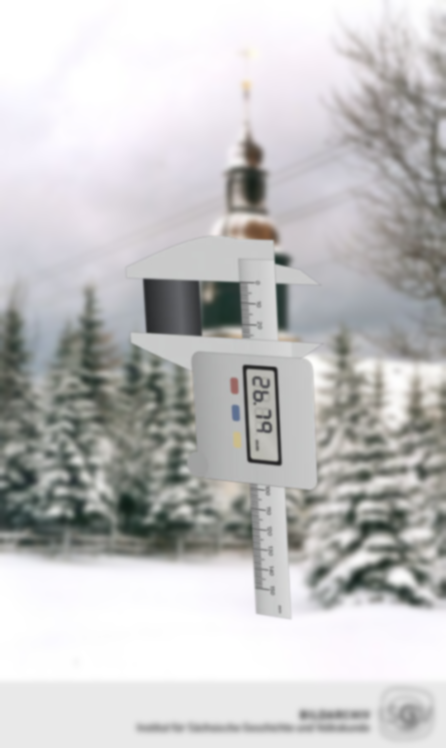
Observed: 26.79 mm
